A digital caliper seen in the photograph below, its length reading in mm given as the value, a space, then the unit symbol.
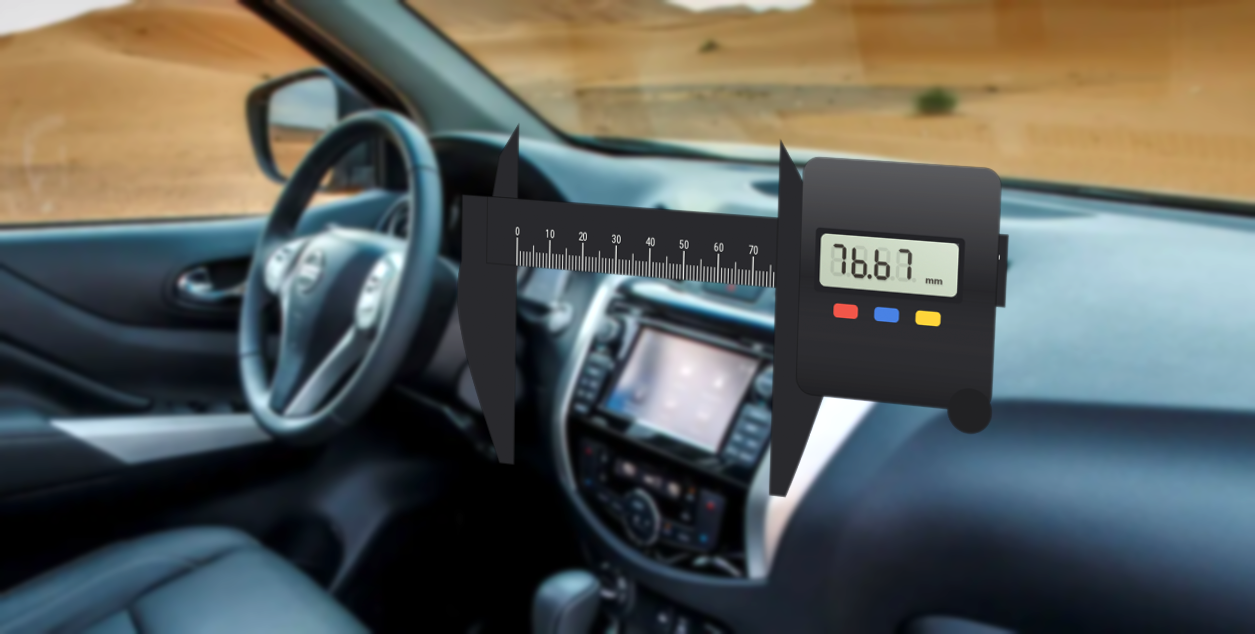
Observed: 76.67 mm
